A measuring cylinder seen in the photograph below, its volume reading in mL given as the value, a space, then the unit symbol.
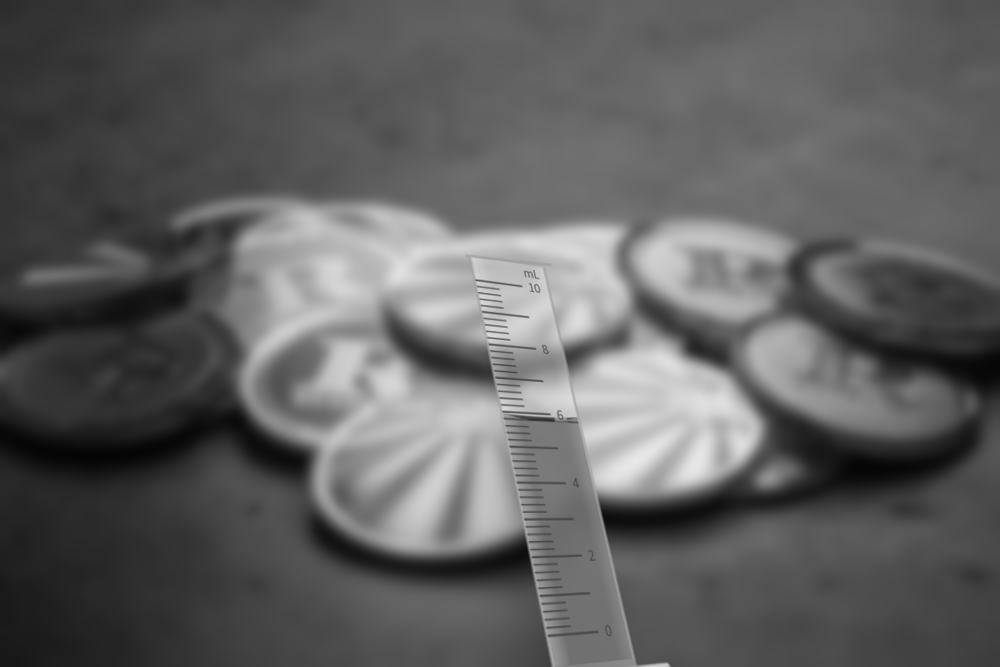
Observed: 5.8 mL
